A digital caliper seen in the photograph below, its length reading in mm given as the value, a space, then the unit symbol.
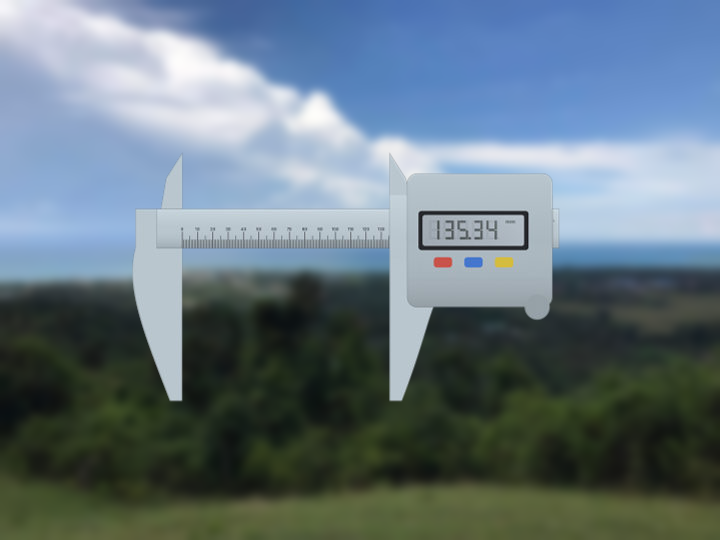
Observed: 135.34 mm
